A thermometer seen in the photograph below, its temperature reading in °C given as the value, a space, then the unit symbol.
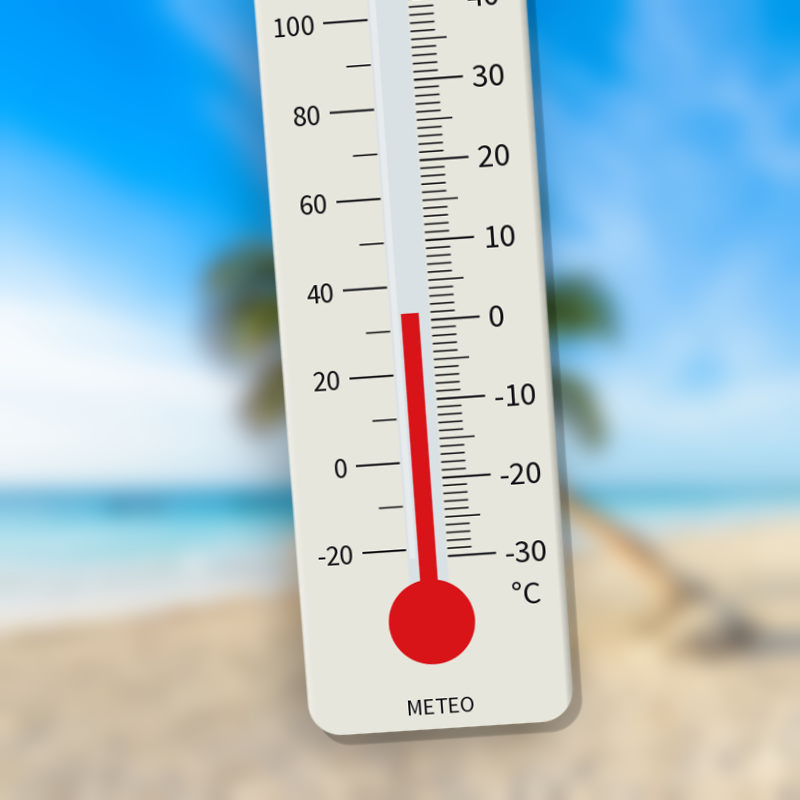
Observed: 1 °C
